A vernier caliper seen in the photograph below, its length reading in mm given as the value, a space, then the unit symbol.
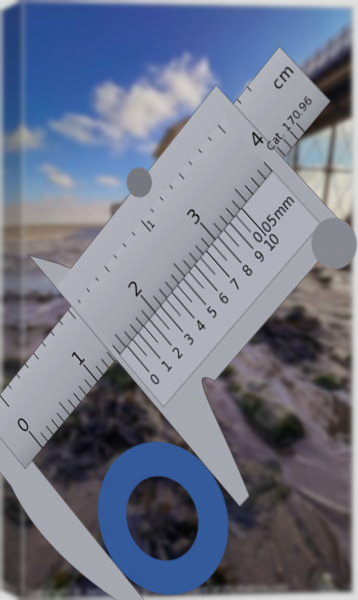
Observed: 15.2 mm
